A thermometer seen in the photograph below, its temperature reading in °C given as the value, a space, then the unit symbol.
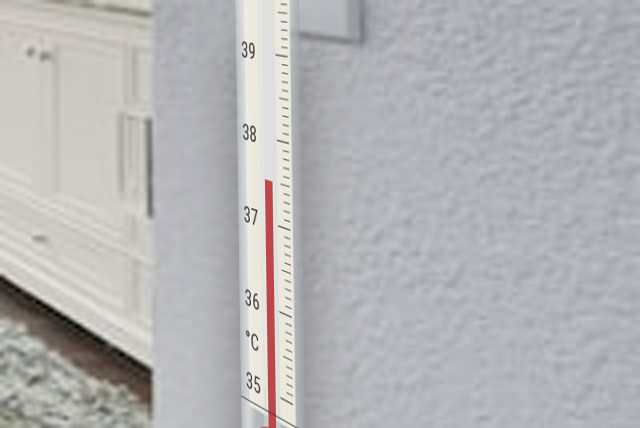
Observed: 37.5 °C
